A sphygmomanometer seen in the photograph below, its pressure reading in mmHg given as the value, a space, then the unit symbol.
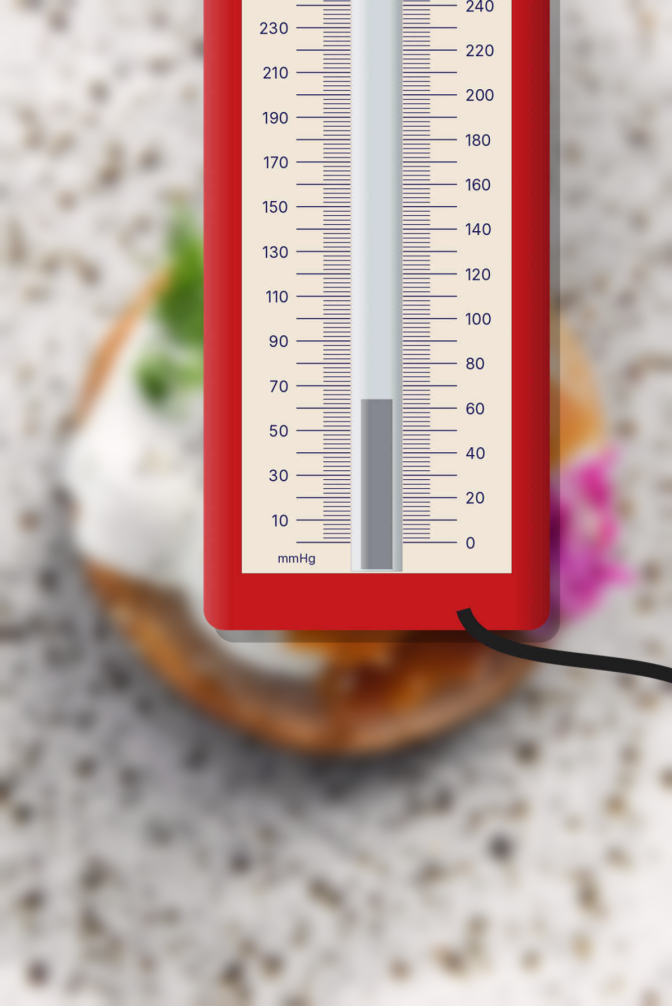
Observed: 64 mmHg
